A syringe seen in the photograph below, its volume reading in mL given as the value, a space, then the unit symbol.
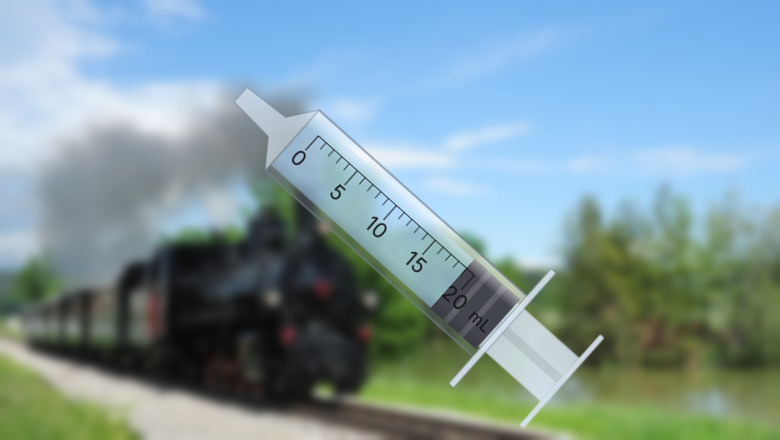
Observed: 19 mL
